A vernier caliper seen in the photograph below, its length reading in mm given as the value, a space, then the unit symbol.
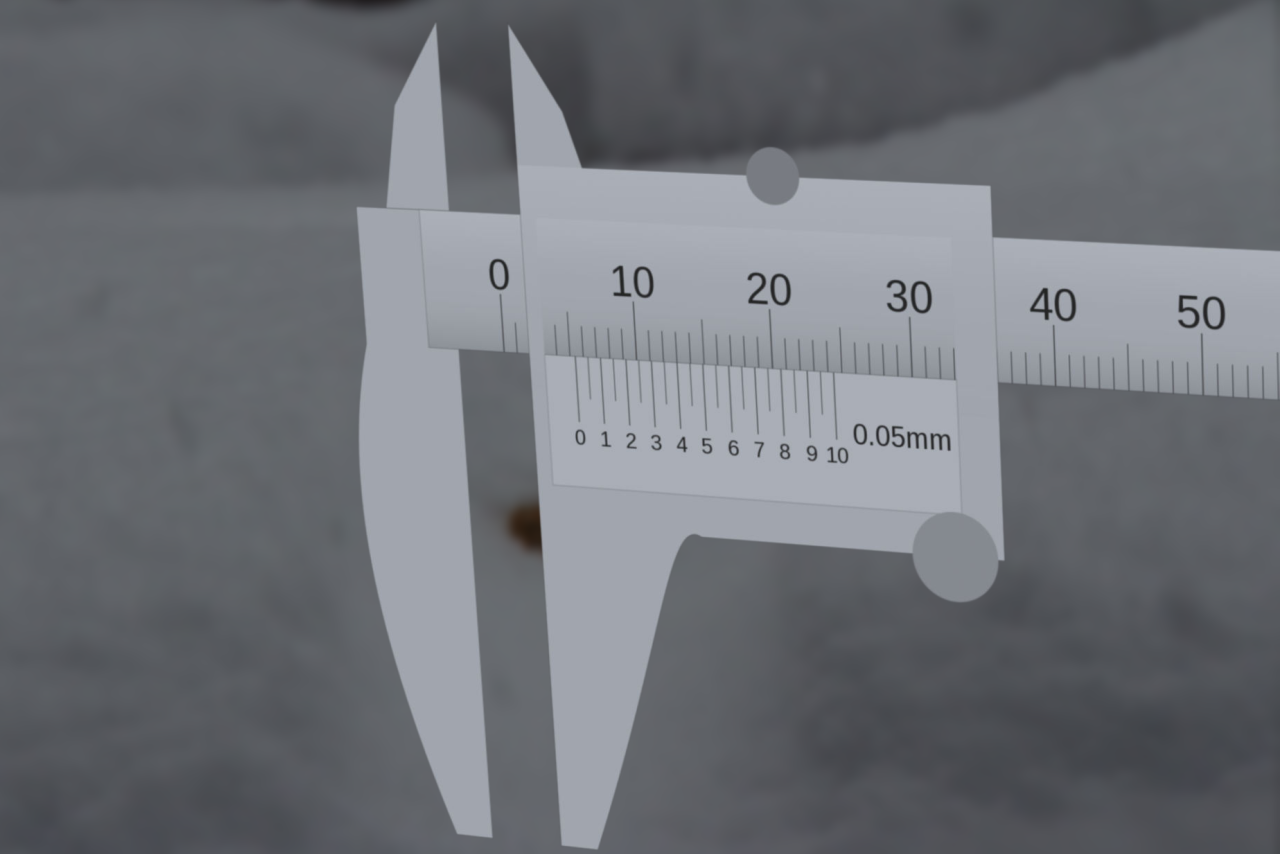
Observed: 5.4 mm
